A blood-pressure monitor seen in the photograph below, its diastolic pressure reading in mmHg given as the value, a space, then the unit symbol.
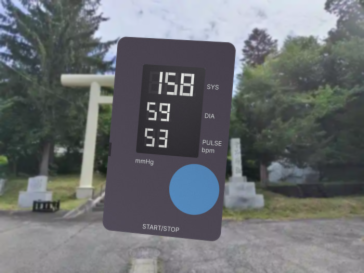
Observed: 59 mmHg
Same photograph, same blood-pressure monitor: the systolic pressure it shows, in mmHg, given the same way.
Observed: 158 mmHg
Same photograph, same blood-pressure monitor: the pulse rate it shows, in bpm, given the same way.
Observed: 53 bpm
